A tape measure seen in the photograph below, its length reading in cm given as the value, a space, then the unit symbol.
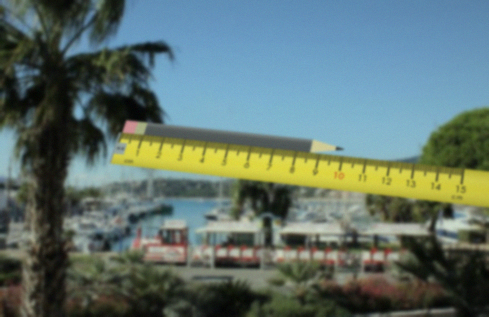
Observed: 10 cm
